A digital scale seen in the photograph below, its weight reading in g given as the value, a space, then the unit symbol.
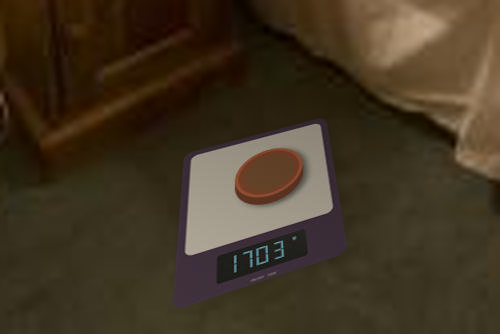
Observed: 1703 g
